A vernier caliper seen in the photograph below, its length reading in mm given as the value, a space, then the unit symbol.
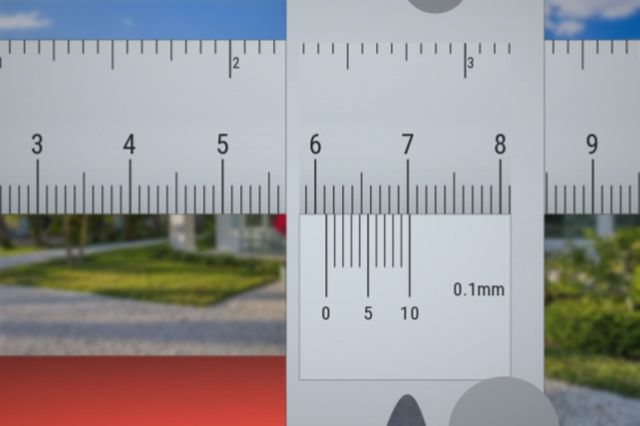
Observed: 61.2 mm
